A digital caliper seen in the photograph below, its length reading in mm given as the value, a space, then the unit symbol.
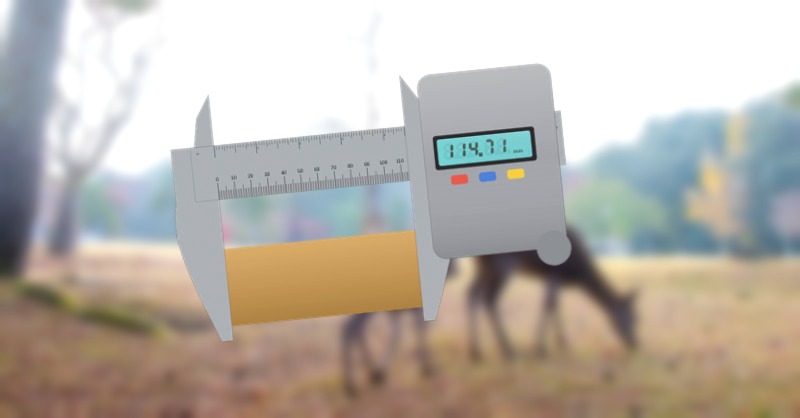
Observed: 114.71 mm
